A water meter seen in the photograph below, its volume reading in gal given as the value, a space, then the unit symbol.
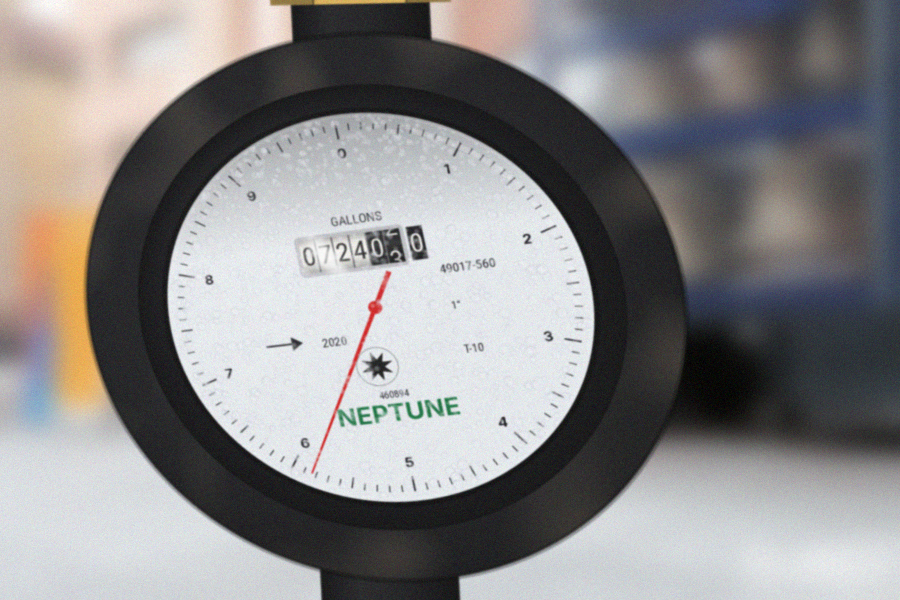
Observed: 724025.8 gal
